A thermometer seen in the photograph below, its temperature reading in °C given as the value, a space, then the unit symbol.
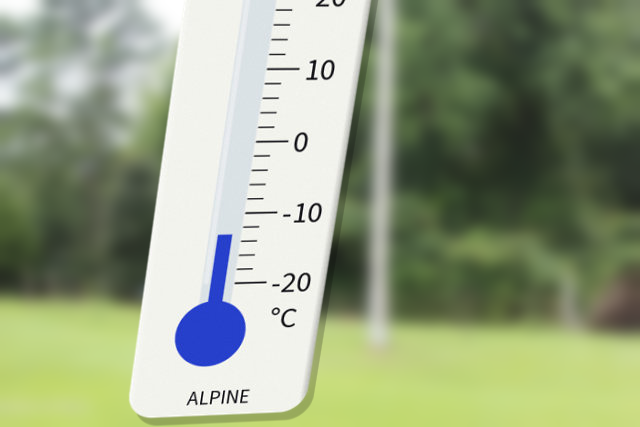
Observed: -13 °C
